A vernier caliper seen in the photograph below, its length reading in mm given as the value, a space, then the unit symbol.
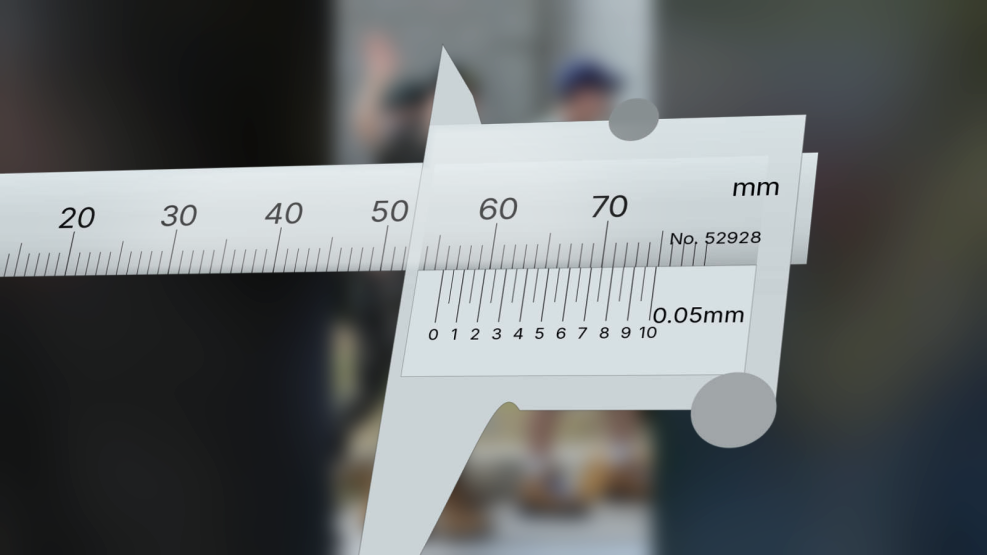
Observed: 55.8 mm
